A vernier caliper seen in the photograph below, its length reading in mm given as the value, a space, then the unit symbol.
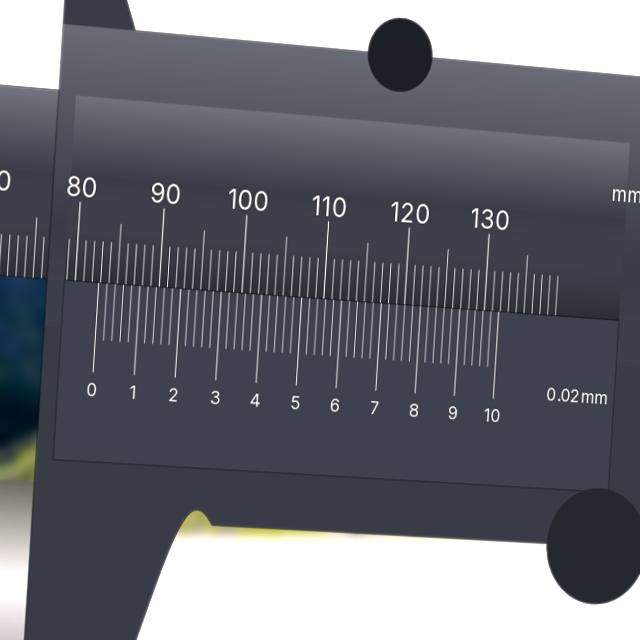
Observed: 82.8 mm
